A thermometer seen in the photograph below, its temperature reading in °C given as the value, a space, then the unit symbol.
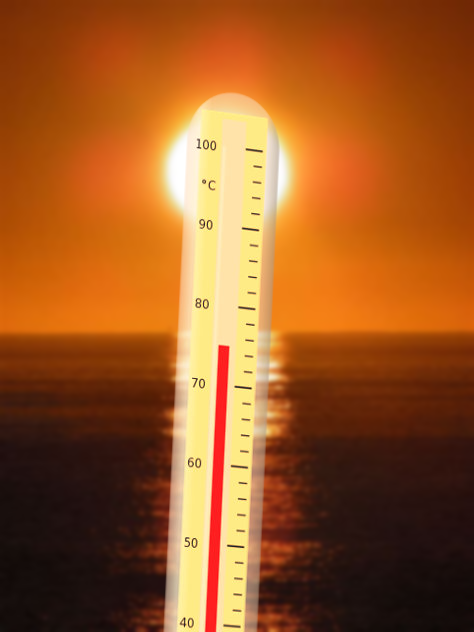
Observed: 75 °C
